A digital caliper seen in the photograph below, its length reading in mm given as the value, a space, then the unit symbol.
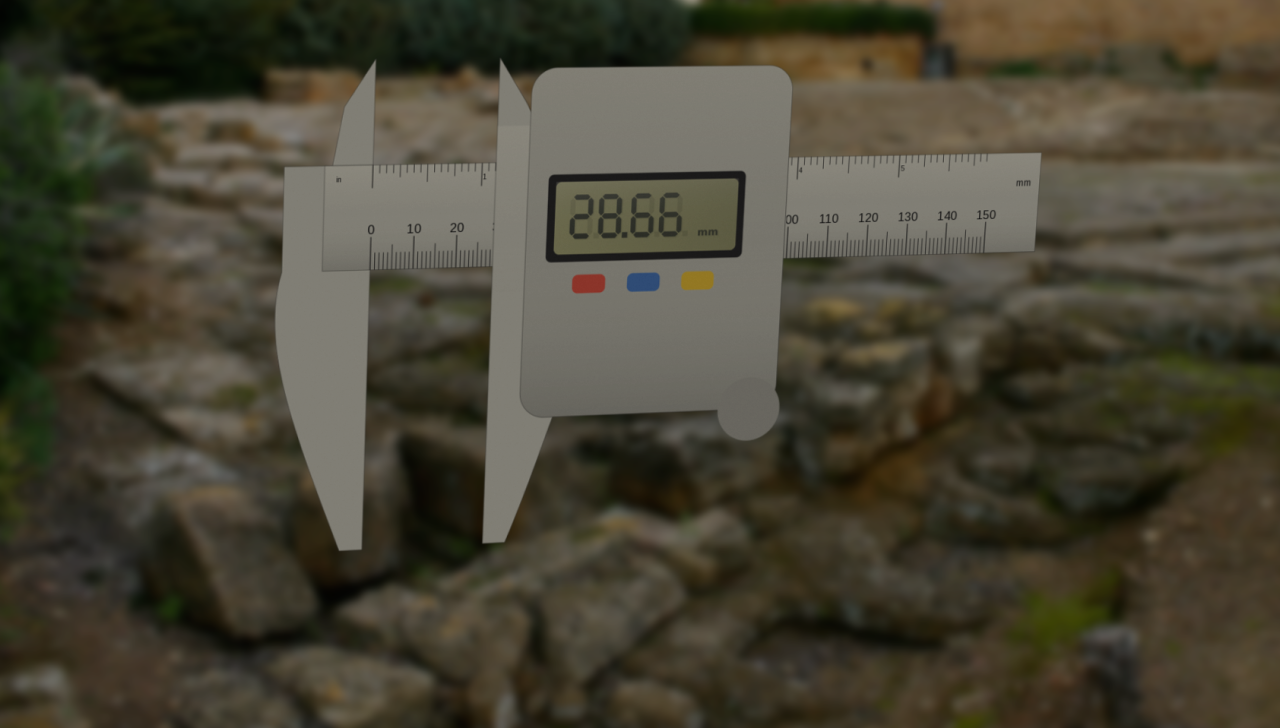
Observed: 28.66 mm
